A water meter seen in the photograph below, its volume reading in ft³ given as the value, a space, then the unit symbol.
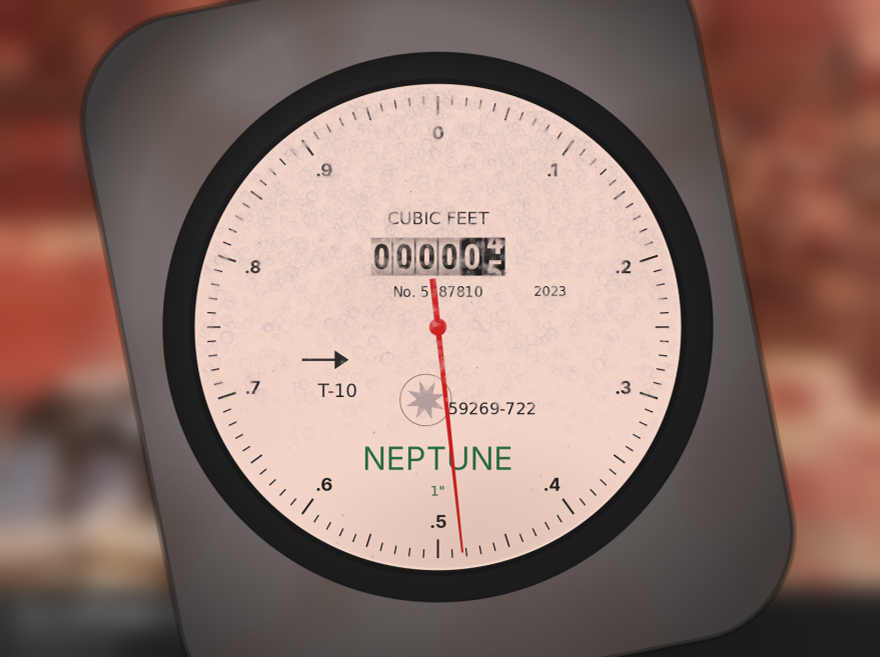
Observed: 4.48 ft³
